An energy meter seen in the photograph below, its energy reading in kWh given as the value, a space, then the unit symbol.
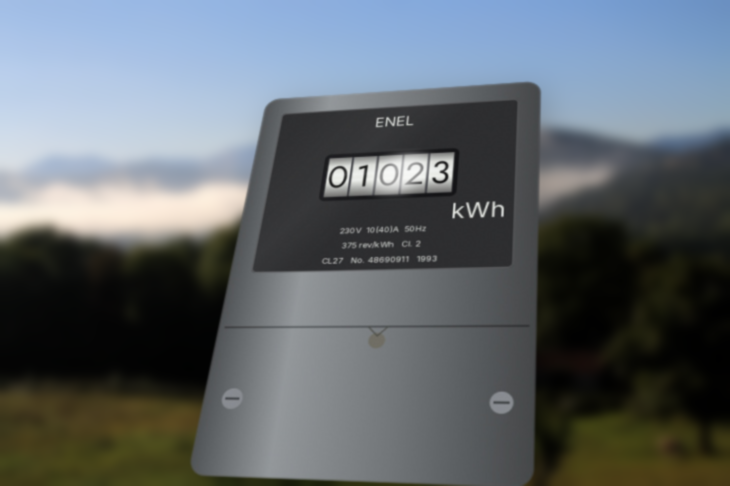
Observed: 1023 kWh
